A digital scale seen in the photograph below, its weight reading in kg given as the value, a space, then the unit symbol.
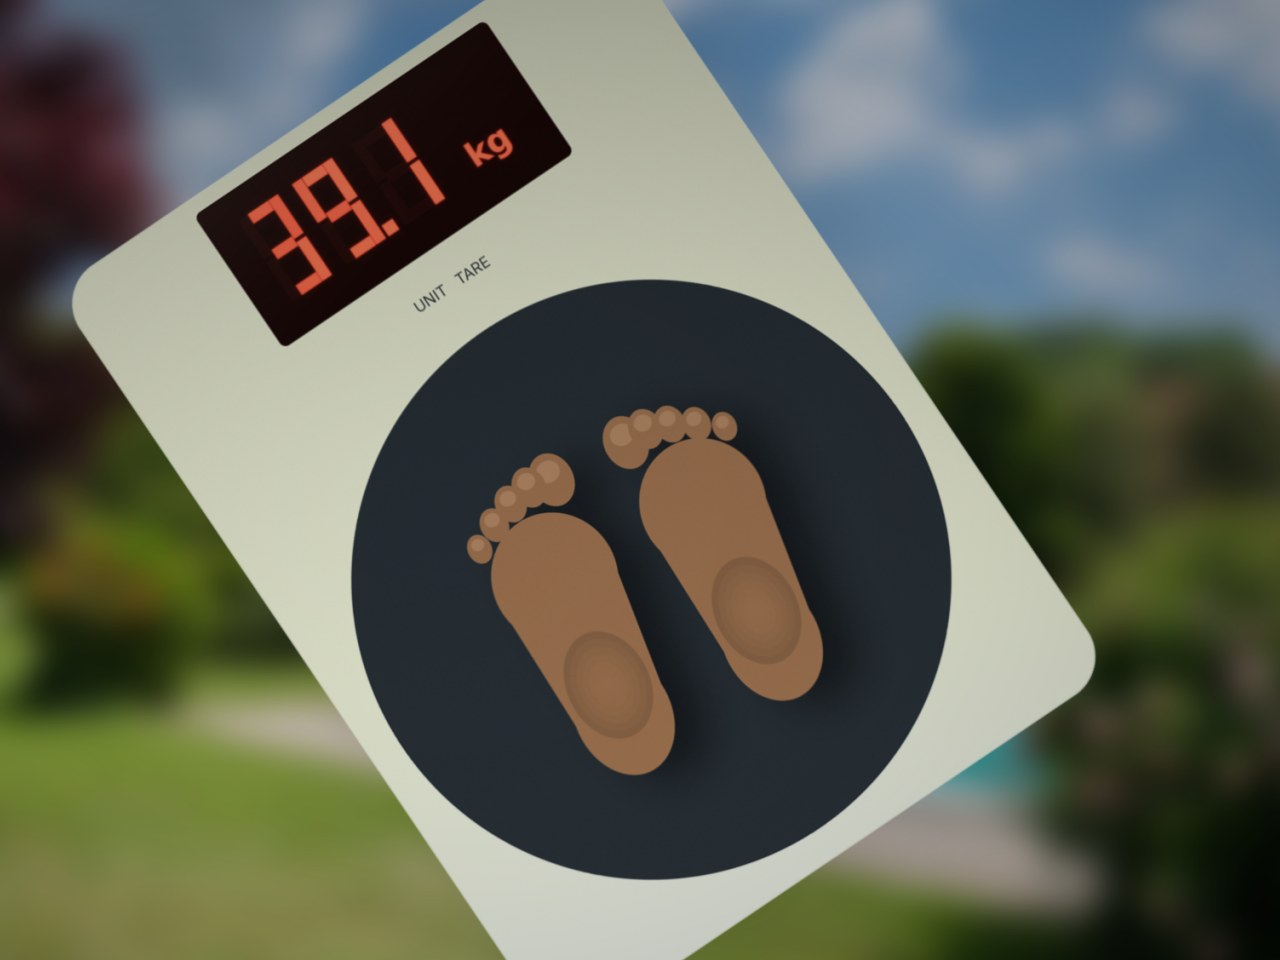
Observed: 39.1 kg
